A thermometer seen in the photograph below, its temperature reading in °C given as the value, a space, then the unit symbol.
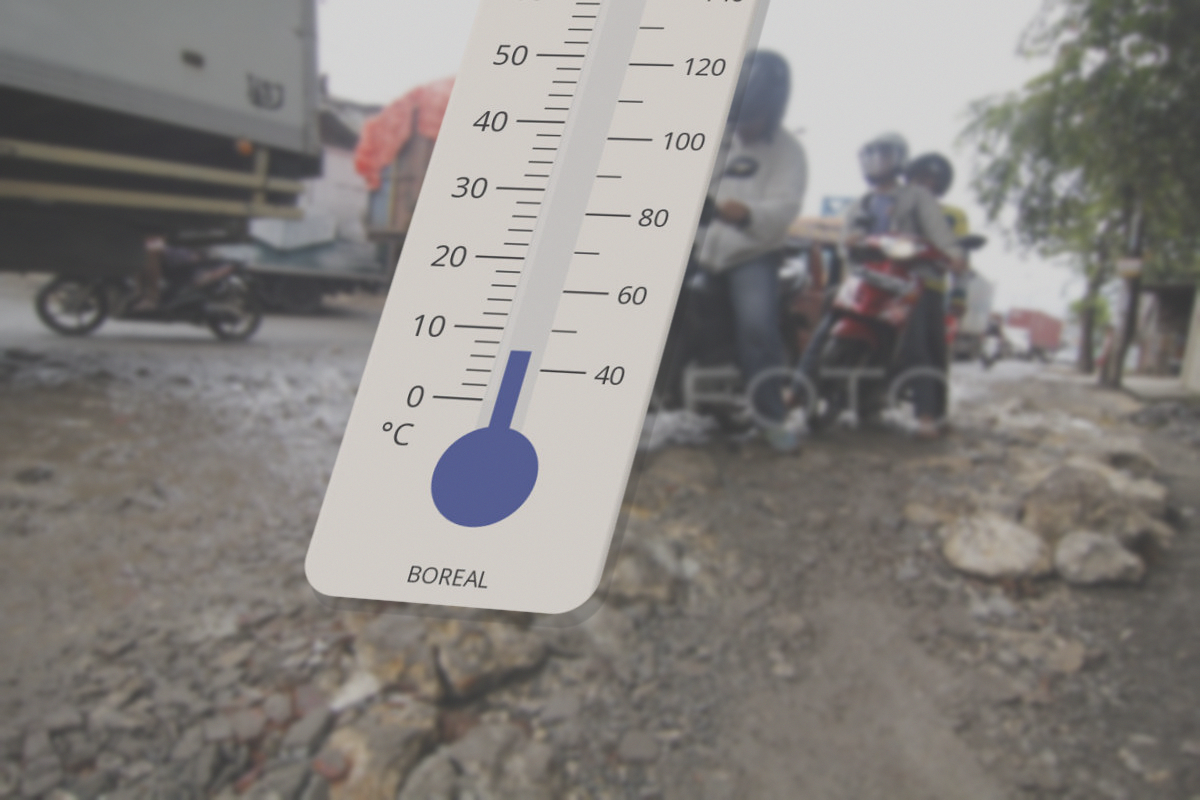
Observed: 7 °C
